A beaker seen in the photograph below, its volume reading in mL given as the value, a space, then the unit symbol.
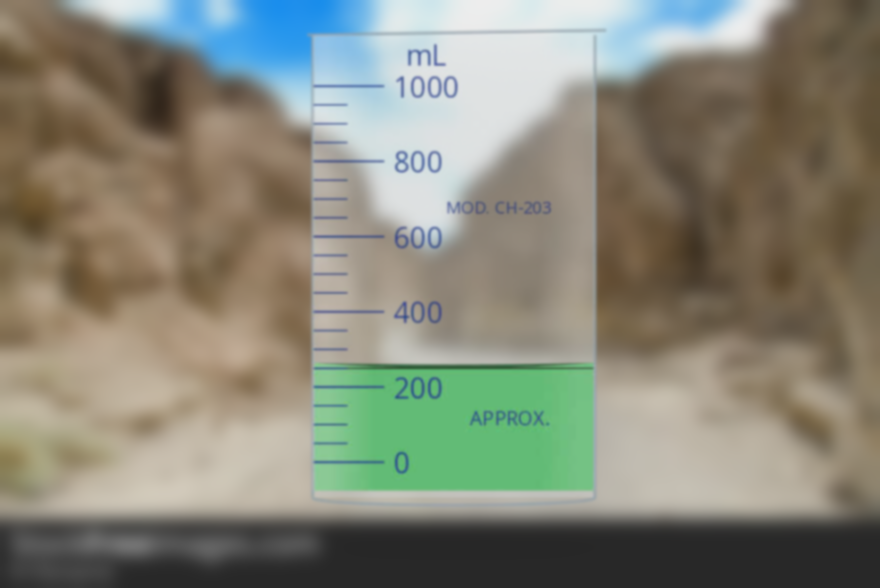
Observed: 250 mL
